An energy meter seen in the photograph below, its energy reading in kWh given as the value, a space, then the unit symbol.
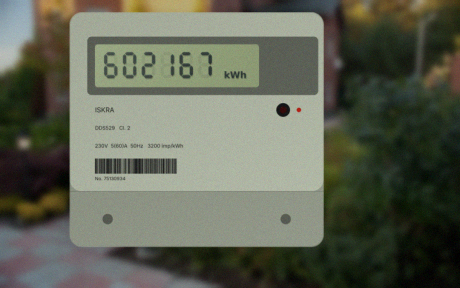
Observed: 602167 kWh
